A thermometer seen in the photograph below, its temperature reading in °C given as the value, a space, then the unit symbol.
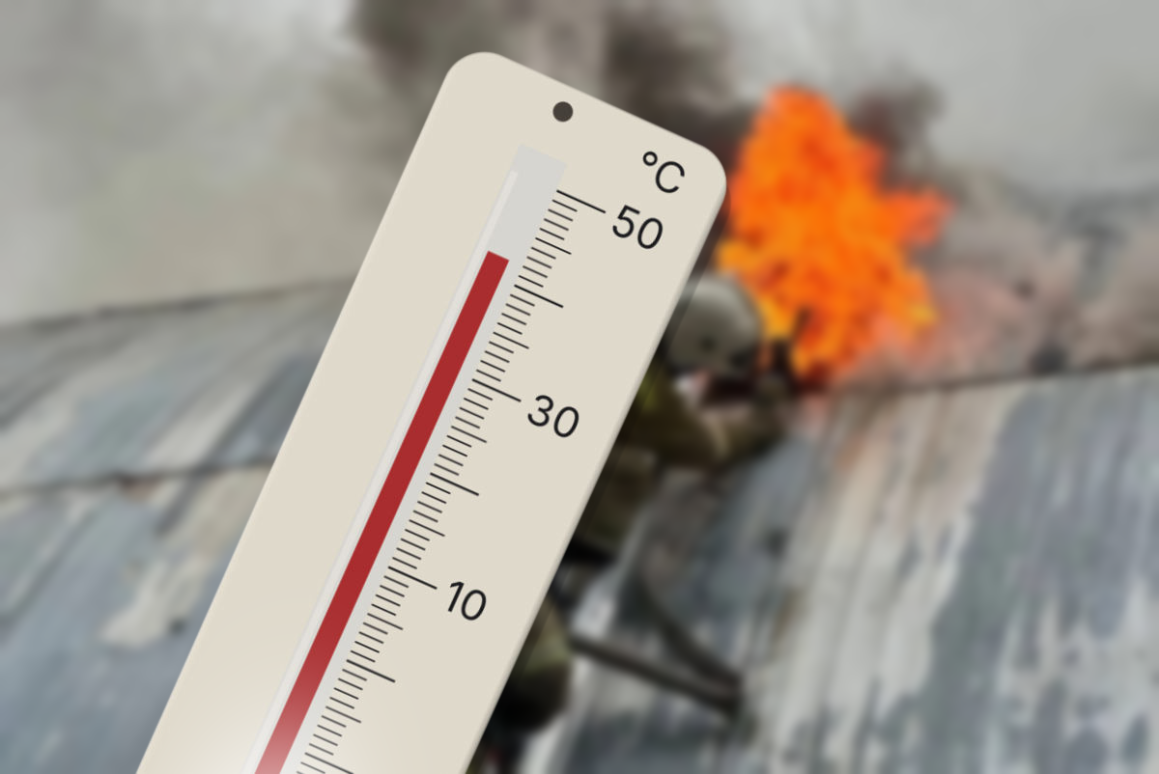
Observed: 42 °C
